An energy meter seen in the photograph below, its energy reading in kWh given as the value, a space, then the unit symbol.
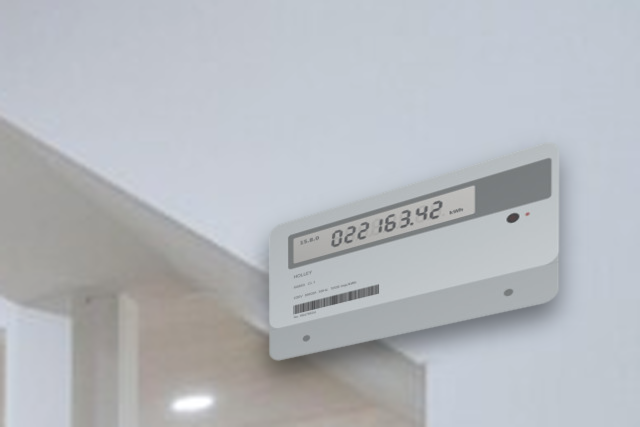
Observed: 22163.42 kWh
